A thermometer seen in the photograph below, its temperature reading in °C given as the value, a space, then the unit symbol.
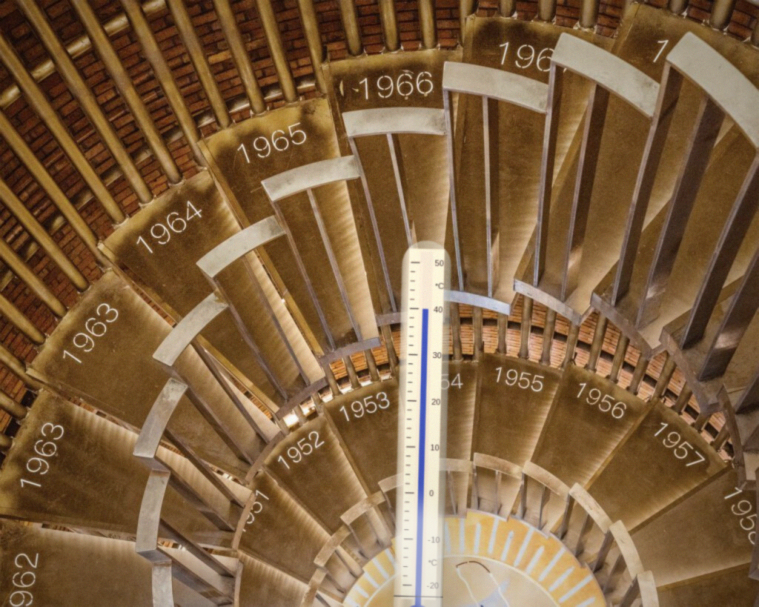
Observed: 40 °C
